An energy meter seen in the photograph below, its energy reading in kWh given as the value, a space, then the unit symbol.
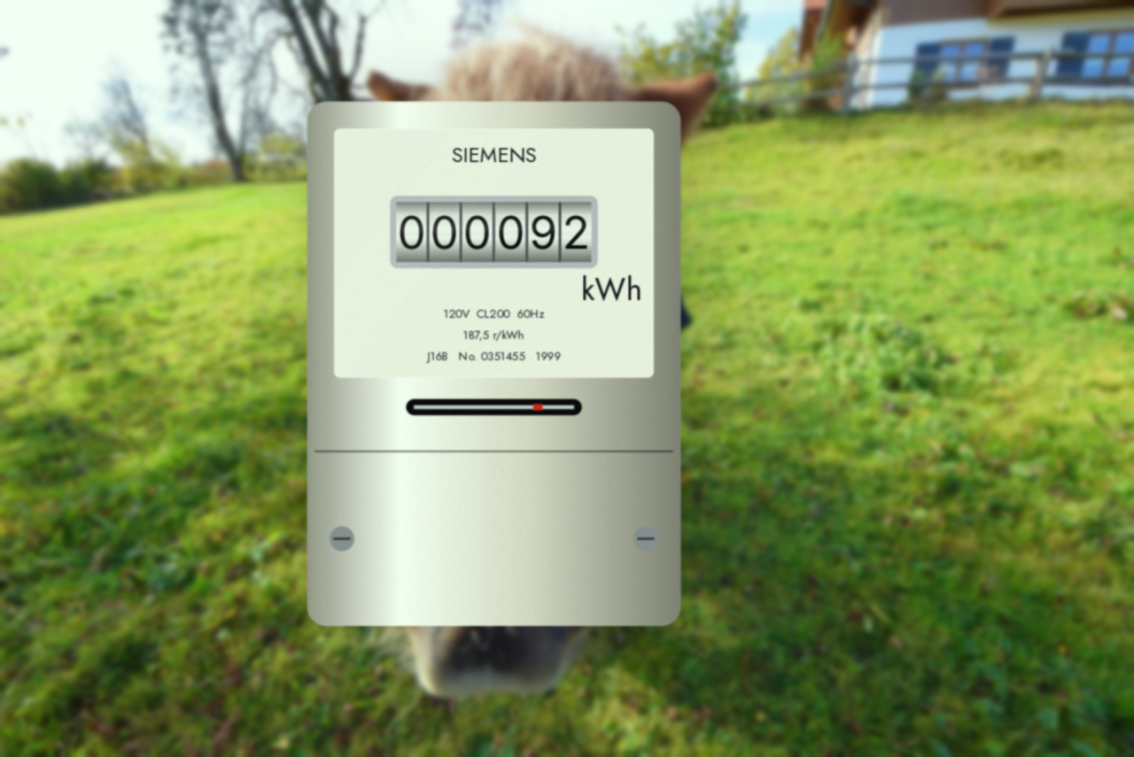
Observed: 92 kWh
